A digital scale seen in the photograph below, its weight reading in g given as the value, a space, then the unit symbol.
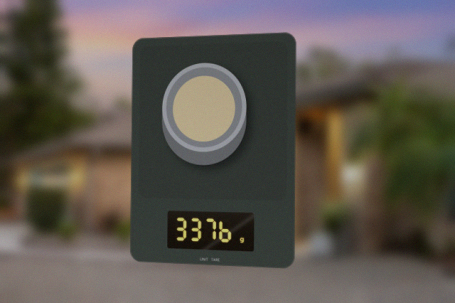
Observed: 3376 g
